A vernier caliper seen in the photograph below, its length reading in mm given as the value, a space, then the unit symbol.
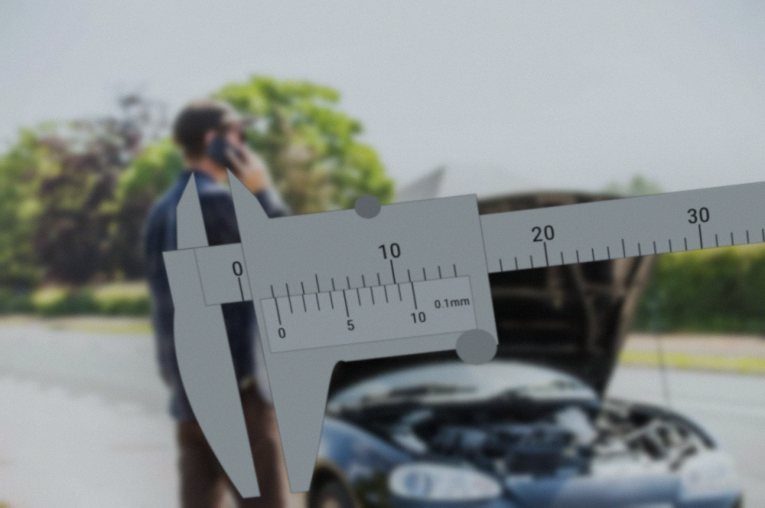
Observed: 2.1 mm
